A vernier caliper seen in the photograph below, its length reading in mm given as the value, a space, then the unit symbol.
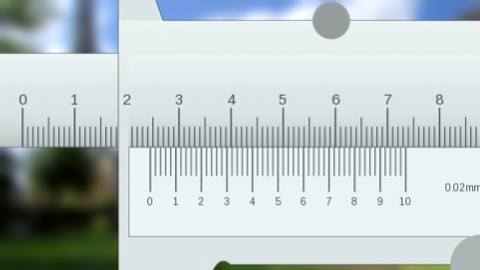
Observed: 24.5 mm
